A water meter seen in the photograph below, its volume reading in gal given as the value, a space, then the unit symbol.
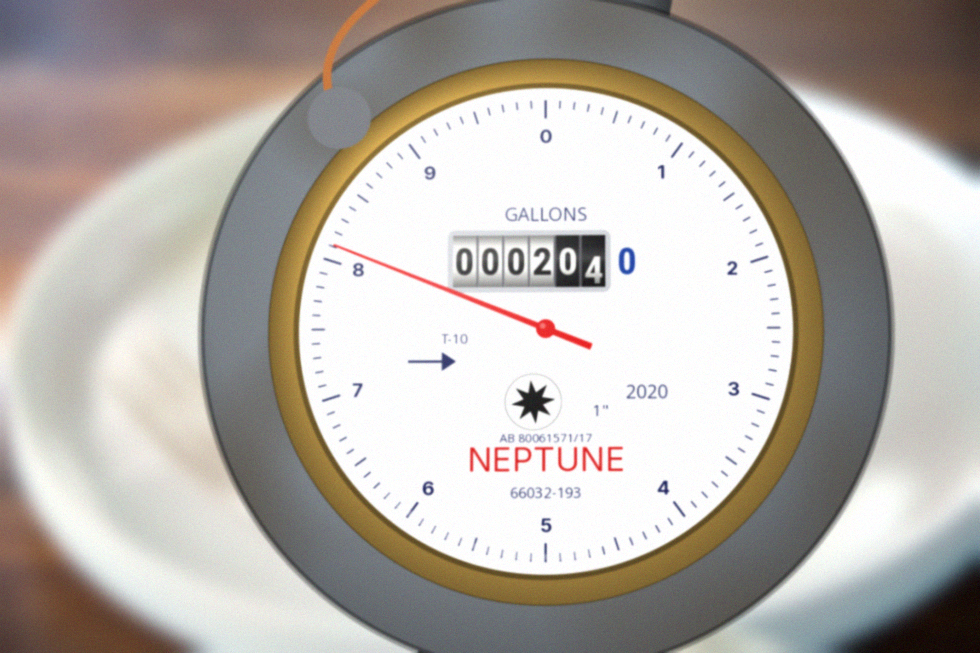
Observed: 2038.1 gal
